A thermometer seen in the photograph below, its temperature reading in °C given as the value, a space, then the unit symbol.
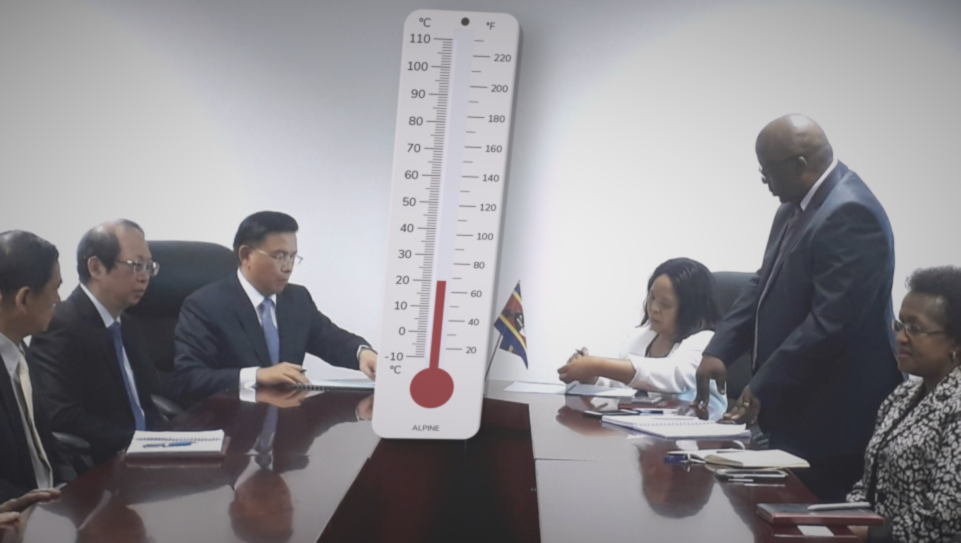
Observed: 20 °C
